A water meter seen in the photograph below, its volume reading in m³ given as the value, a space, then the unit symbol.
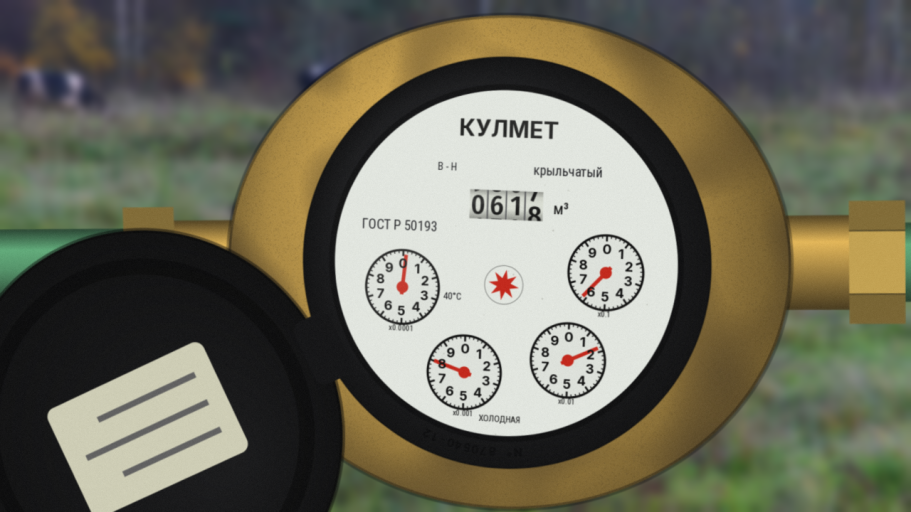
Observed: 617.6180 m³
